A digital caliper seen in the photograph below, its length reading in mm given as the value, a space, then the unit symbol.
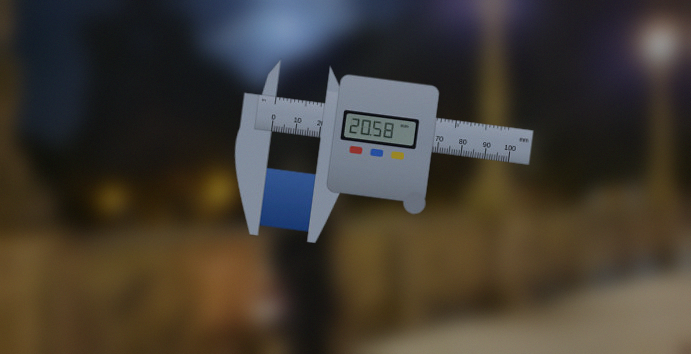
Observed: 20.58 mm
